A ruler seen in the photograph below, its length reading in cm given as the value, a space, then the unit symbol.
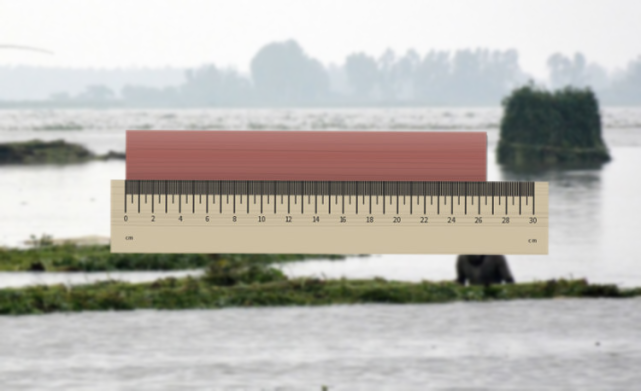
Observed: 26.5 cm
